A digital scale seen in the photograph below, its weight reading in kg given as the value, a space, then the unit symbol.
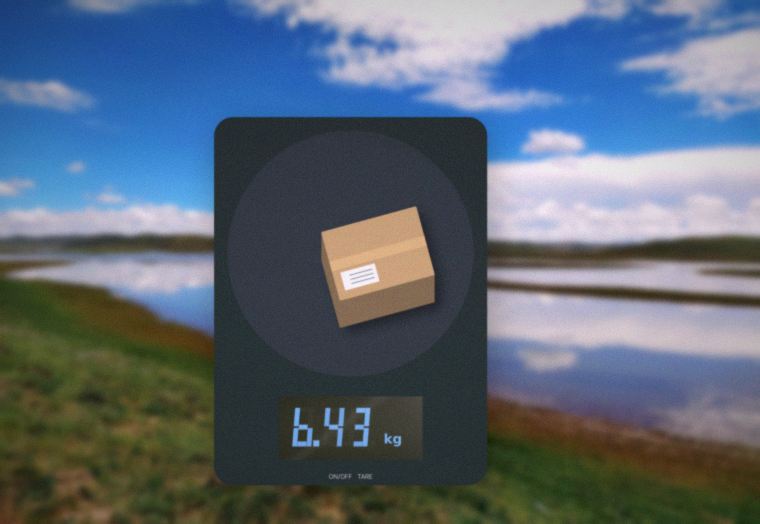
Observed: 6.43 kg
